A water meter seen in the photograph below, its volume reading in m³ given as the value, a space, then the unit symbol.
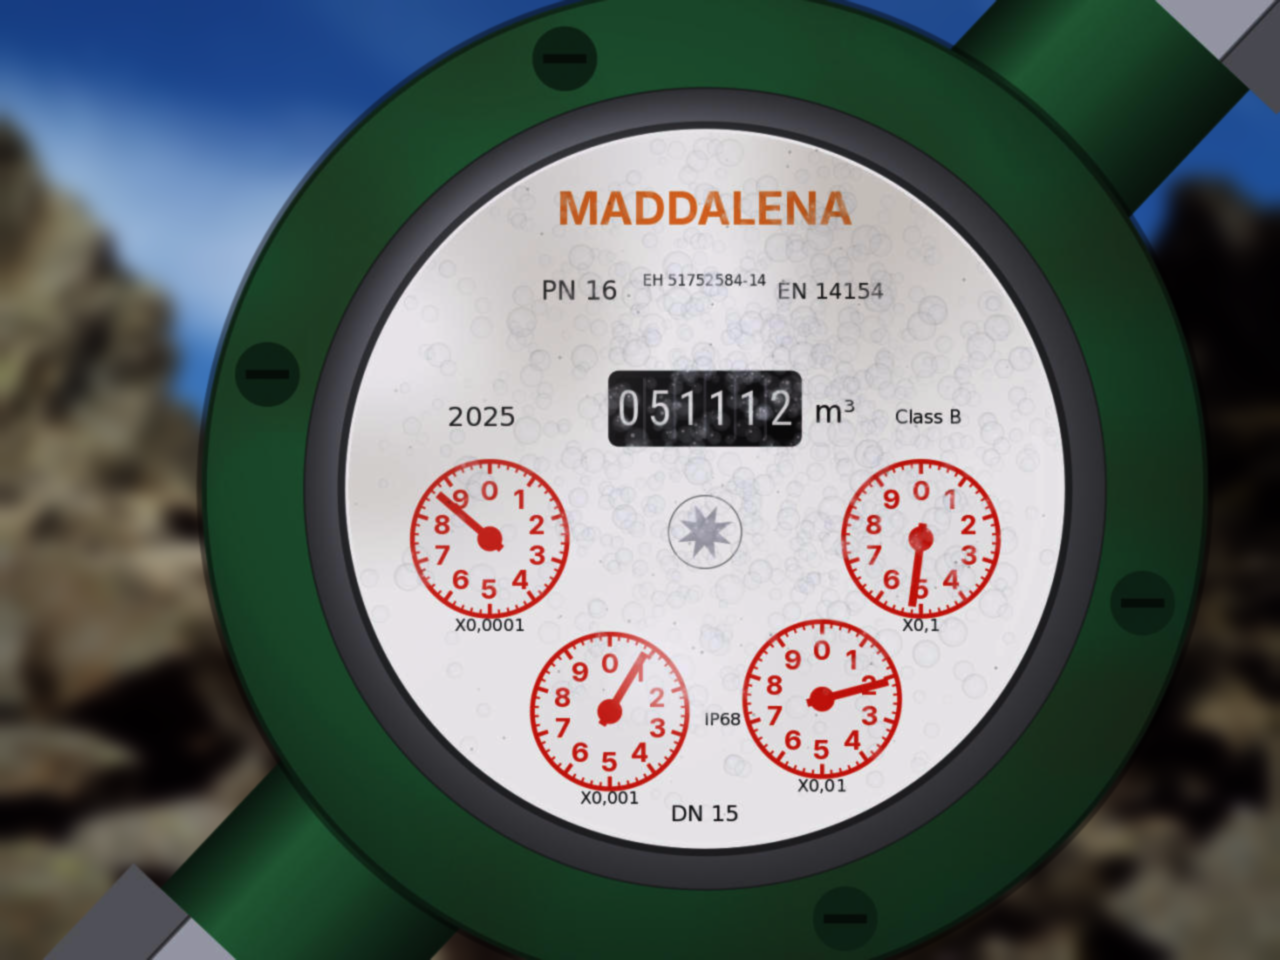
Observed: 51112.5208 m³
